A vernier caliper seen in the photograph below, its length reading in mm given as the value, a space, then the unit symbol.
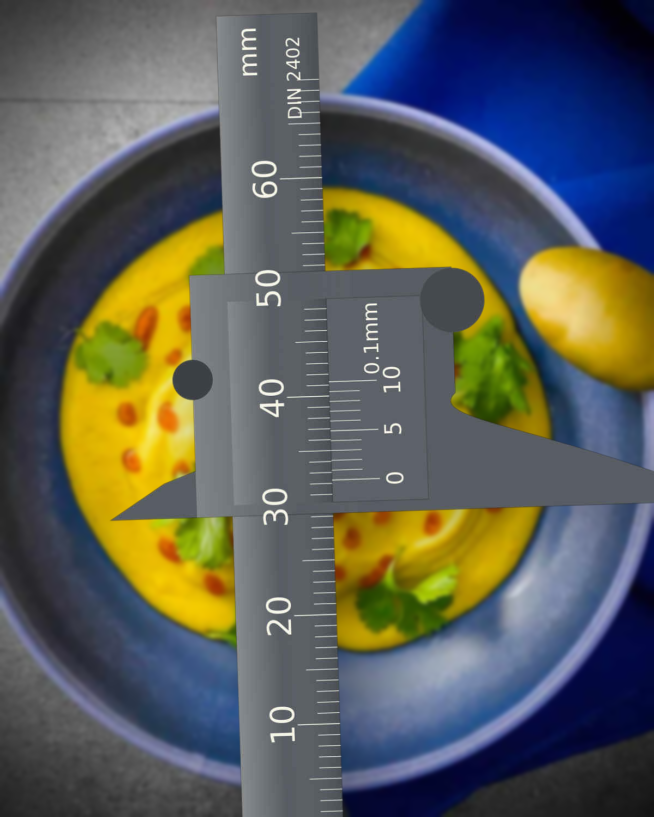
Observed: 32.3 mm
